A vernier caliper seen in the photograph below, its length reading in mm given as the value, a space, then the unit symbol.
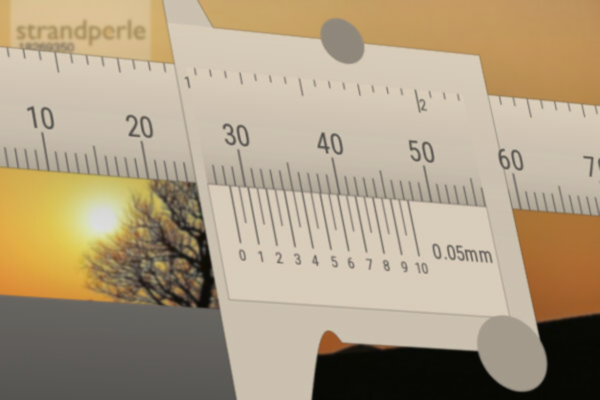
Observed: 28.4 mm
